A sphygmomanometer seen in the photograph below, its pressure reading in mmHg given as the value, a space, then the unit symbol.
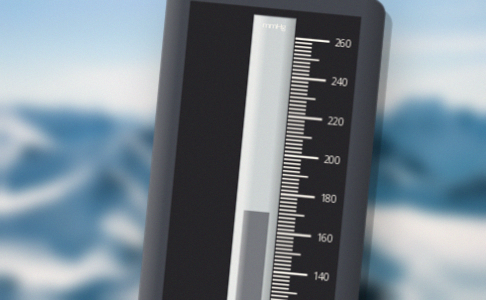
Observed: 170 mmHg
